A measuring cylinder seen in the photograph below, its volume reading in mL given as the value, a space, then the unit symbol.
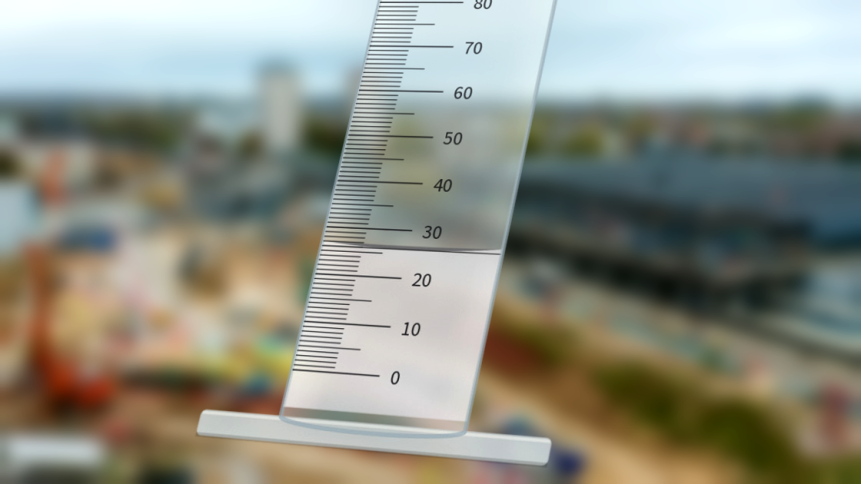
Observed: 26 mL
